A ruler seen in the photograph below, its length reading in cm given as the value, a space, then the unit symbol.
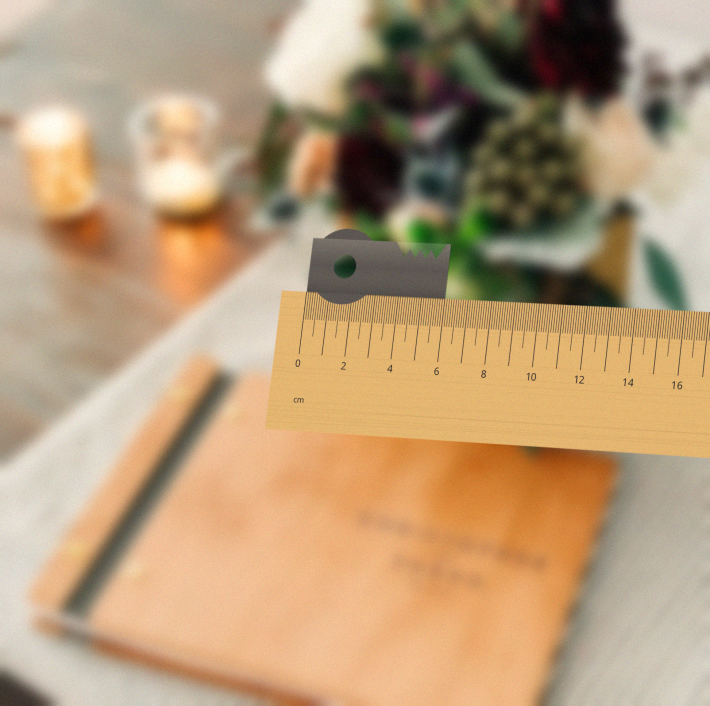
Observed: 6 cm
